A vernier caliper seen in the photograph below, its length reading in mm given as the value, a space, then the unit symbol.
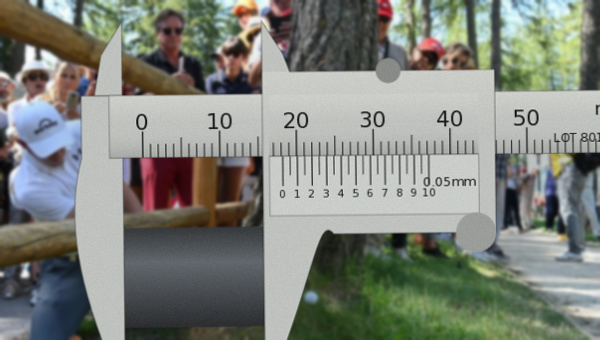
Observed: 18.2 mm
